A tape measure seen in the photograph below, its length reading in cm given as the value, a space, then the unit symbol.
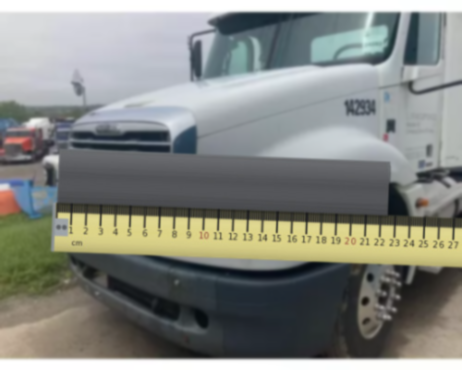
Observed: 22.5 cm
